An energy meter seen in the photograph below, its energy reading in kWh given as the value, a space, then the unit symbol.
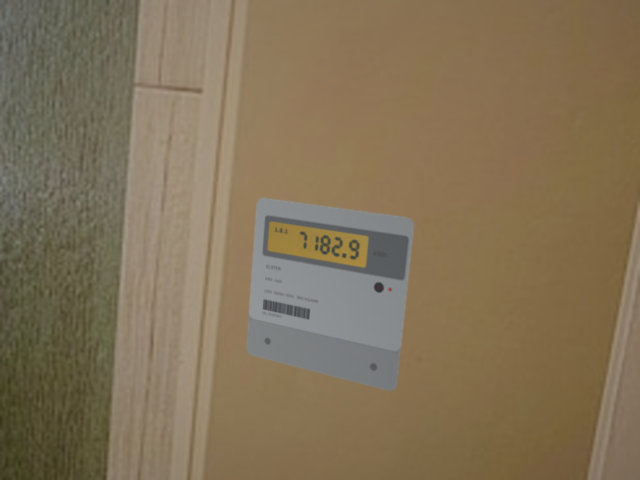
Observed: 7182.9 kWh
